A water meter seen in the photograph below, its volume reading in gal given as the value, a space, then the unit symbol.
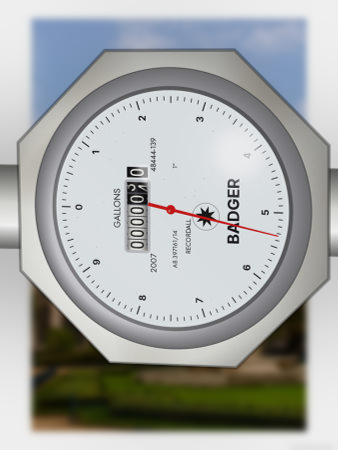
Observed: 35.3 gal
